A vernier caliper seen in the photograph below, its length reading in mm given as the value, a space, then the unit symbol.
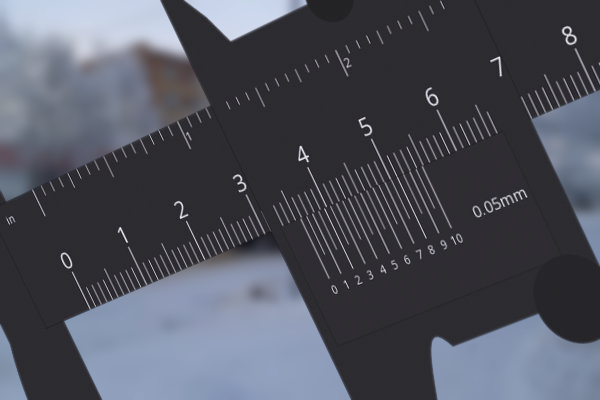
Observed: 35.8 mm
